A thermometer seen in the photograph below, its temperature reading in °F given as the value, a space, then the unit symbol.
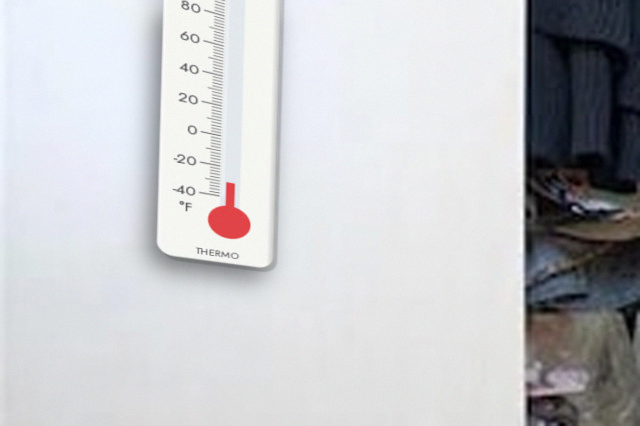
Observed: -30 °F
